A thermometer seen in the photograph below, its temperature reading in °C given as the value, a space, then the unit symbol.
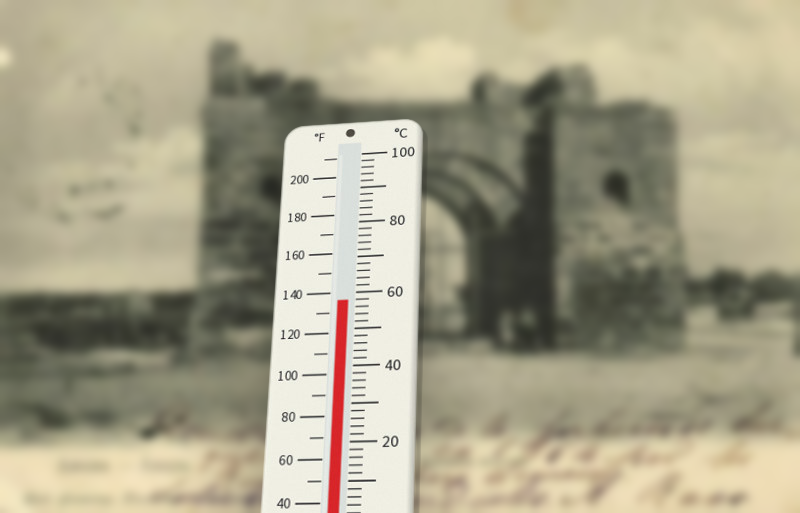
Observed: 58 °C
